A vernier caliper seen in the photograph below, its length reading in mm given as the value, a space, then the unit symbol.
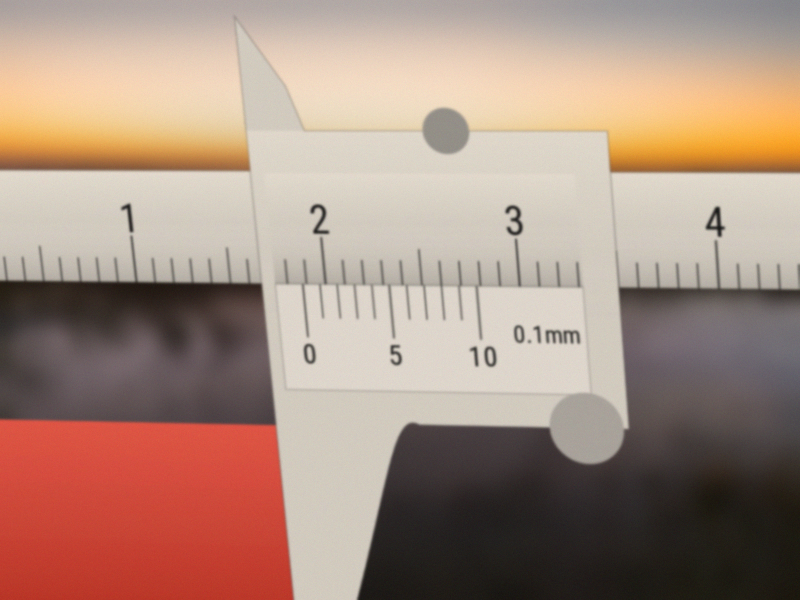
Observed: 18.8 mm
